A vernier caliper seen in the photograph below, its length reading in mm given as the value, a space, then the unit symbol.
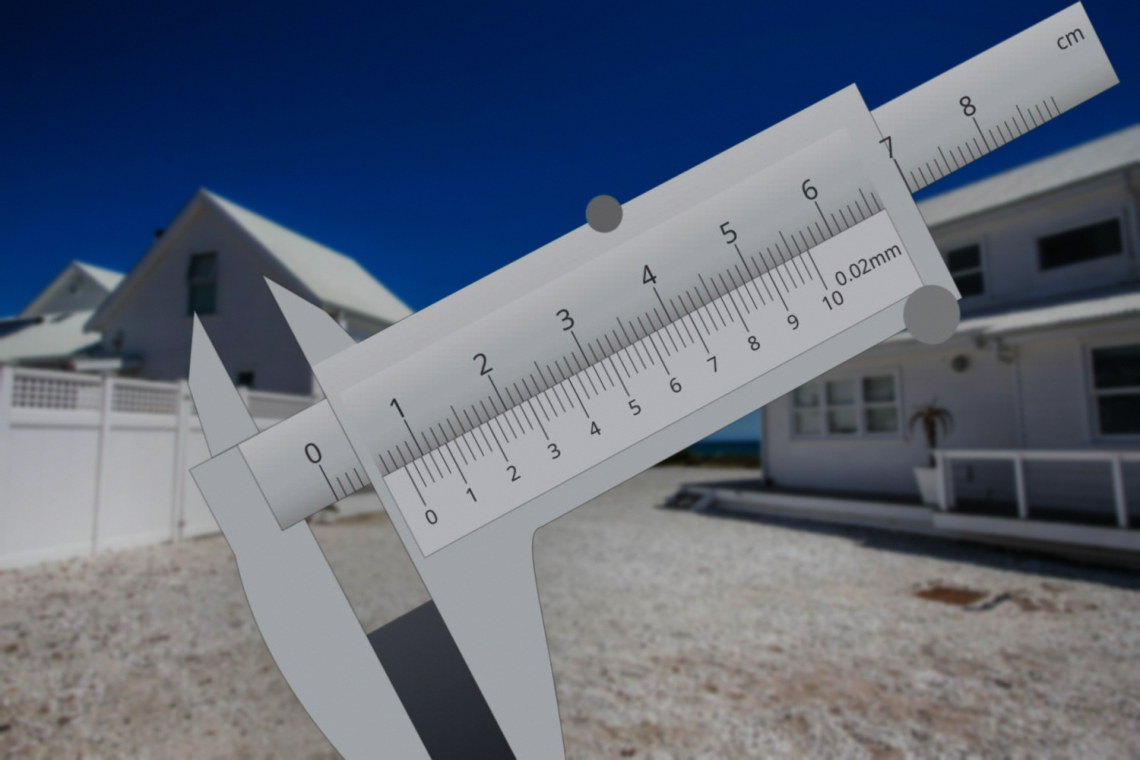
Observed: 7.8 mm
